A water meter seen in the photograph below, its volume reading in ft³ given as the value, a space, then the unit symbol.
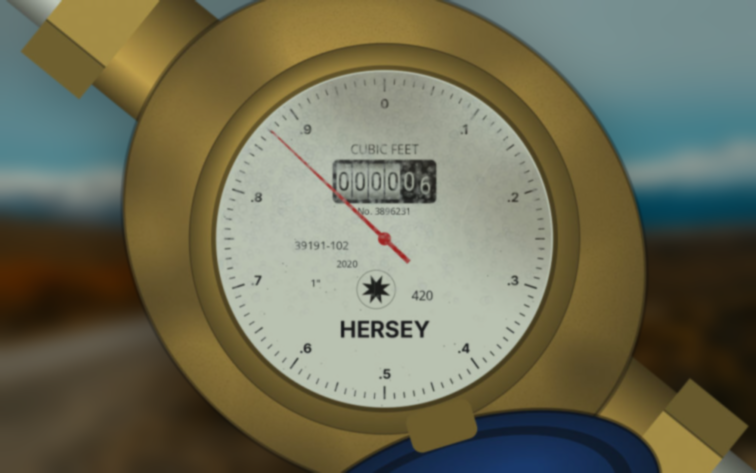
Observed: 5.87 ft³
